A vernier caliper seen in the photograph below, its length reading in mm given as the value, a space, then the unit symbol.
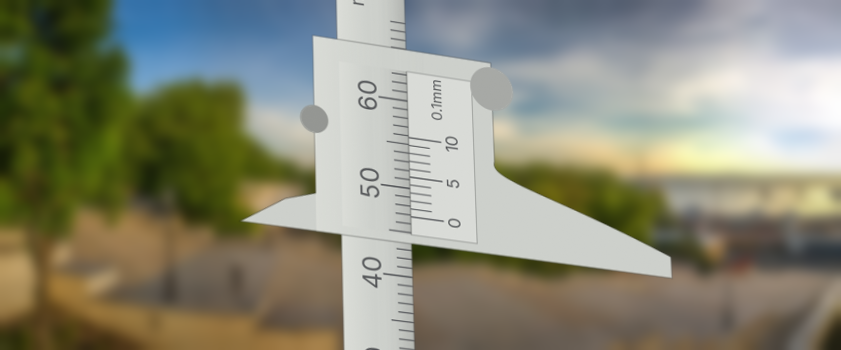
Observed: 46.8 mm
